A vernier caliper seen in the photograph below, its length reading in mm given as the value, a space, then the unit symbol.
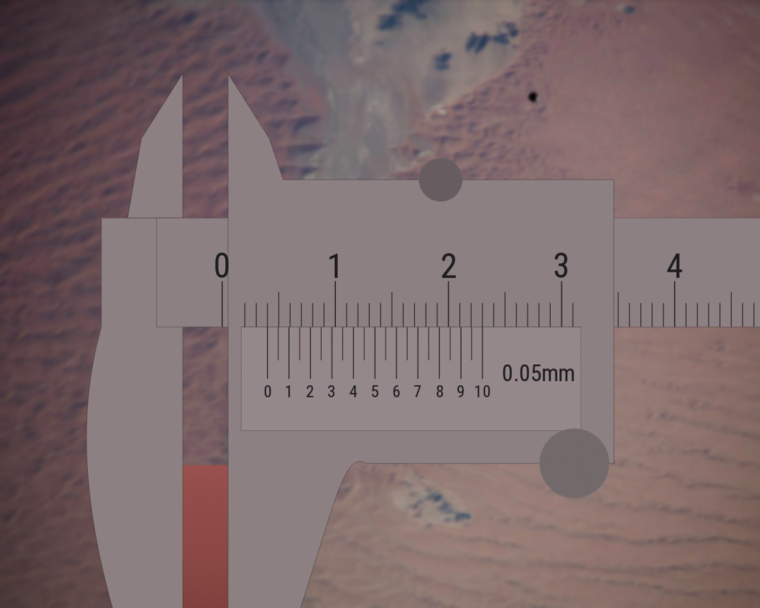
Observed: 4.0 mm
